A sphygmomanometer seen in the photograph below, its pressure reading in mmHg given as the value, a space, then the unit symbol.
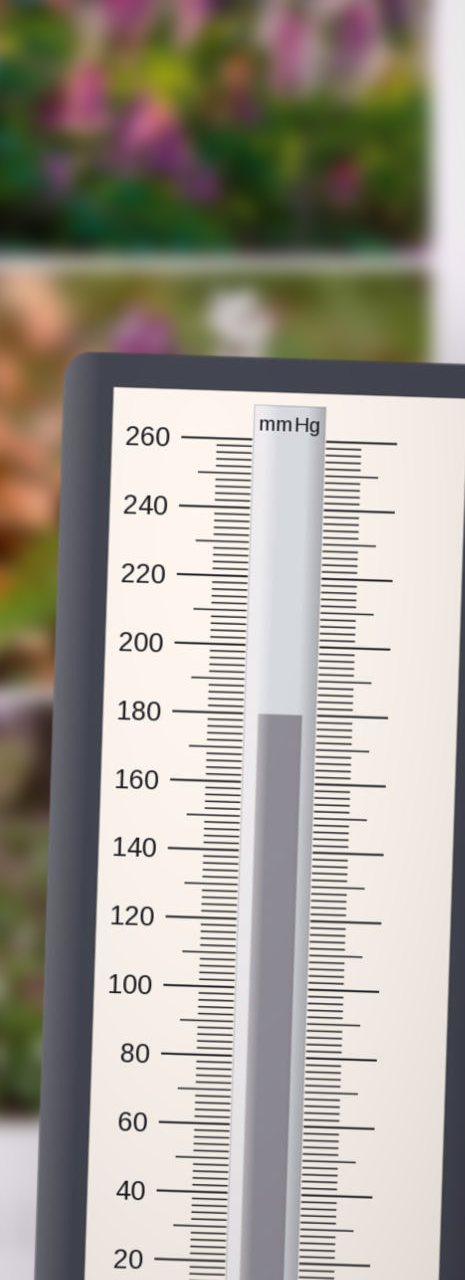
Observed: 180 mmHg
